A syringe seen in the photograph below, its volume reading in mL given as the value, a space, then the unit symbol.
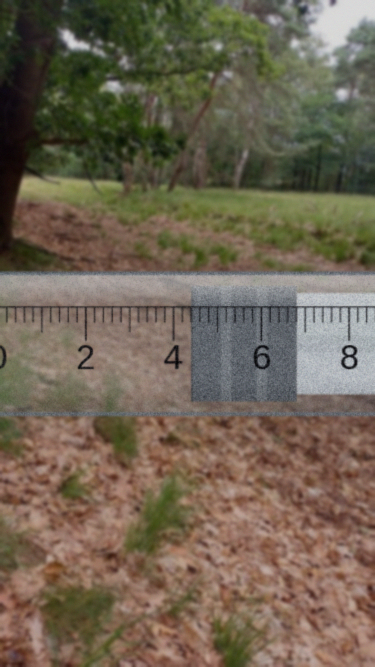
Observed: 4.4 mL
